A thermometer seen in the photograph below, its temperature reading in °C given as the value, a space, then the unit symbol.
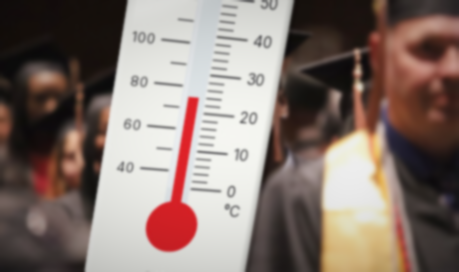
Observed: 24 °C
